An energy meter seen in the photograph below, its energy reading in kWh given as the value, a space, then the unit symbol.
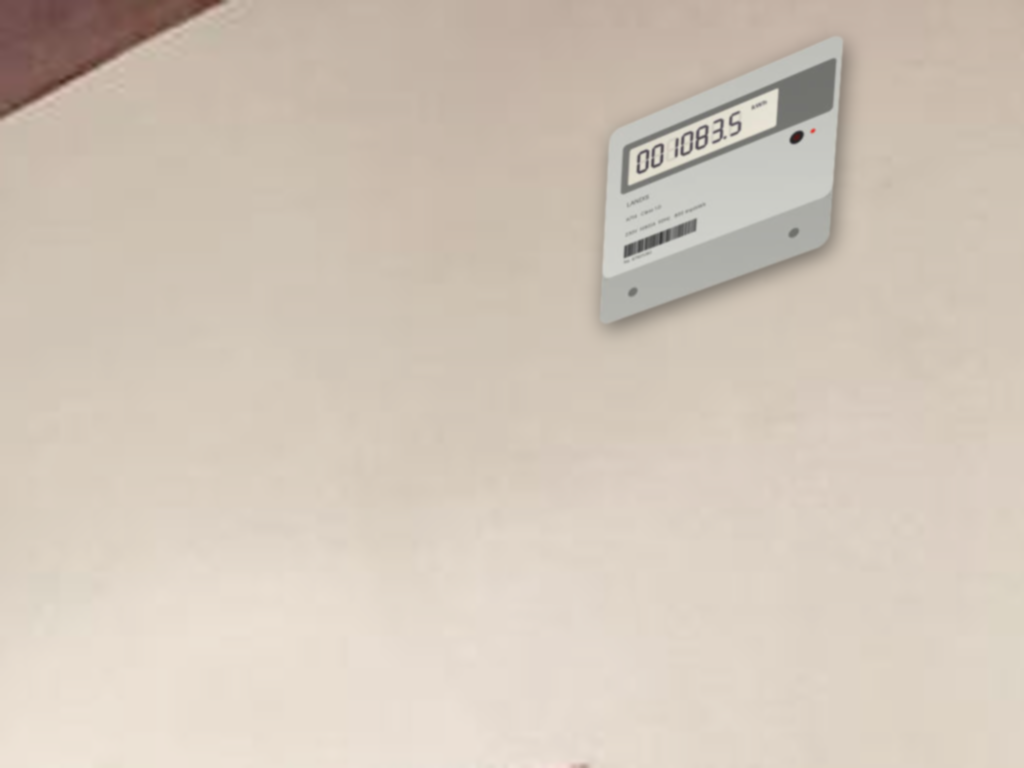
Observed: 1083.5 kWh
